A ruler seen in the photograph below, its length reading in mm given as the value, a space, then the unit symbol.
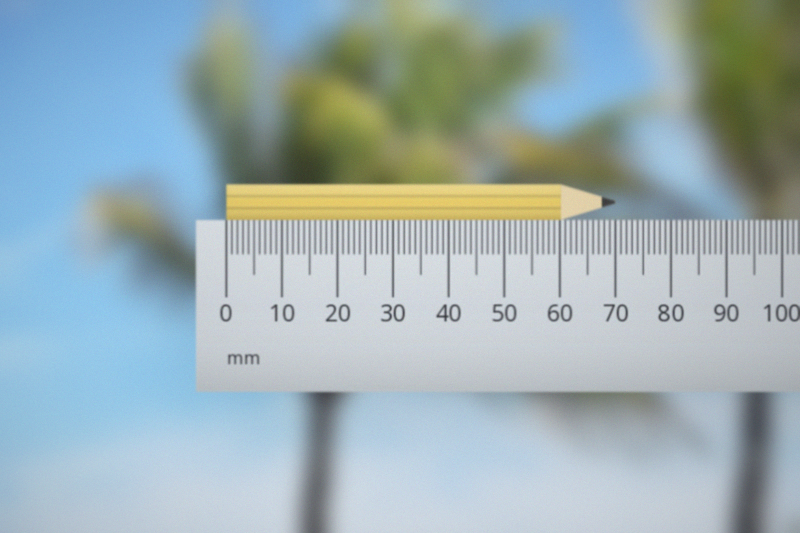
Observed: 70 mm
